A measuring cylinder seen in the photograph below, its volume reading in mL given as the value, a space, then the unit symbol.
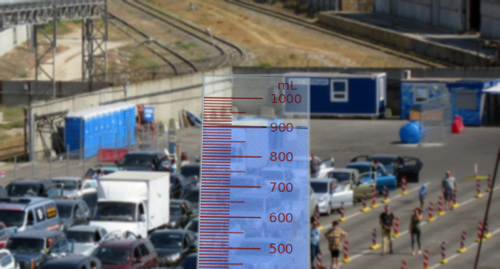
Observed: 900 mL
